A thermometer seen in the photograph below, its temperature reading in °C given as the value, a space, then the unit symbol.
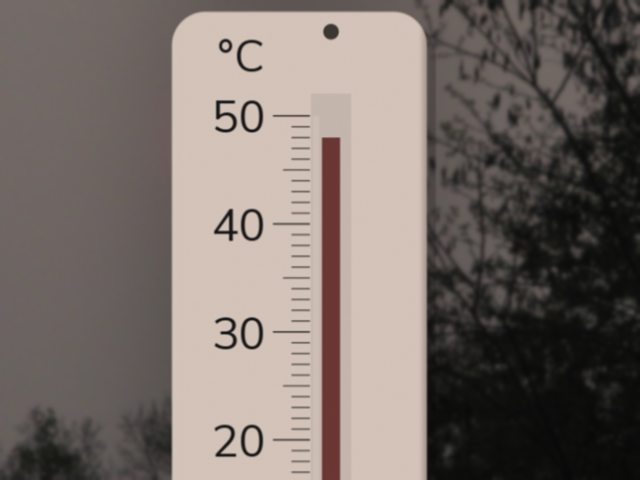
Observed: 48 °C
